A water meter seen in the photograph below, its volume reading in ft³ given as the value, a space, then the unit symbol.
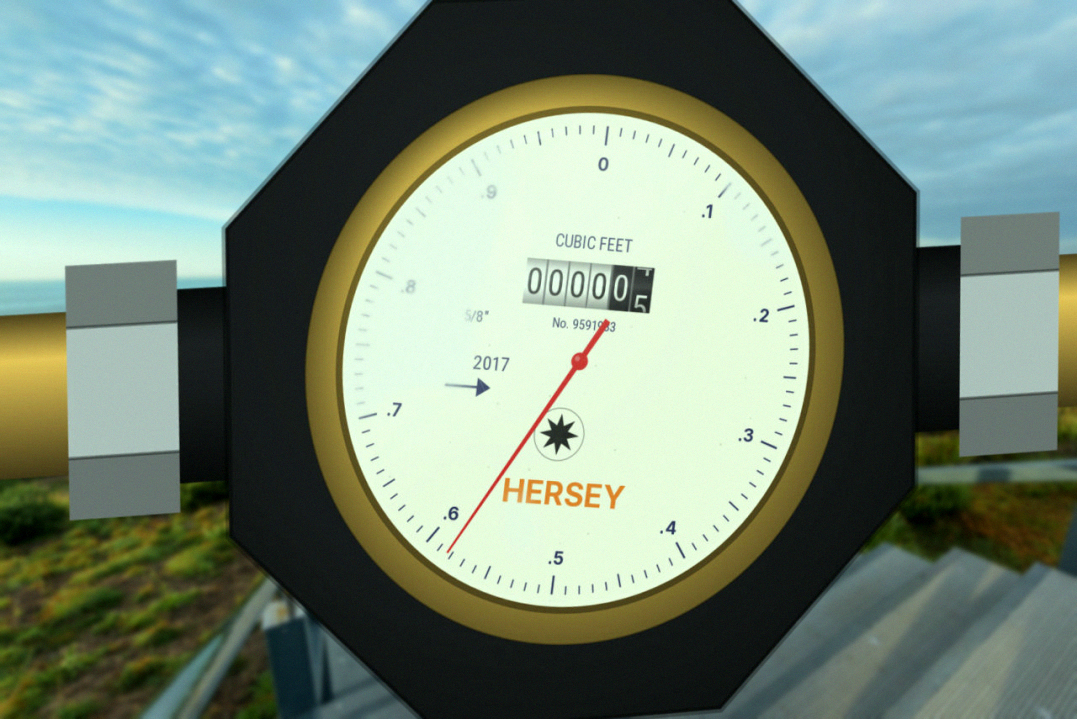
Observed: 4.58 ft³
